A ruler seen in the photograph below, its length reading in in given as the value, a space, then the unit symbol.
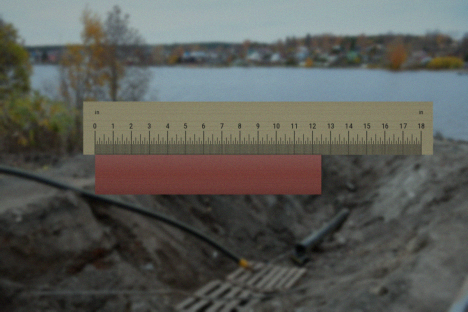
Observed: 12.5 in
